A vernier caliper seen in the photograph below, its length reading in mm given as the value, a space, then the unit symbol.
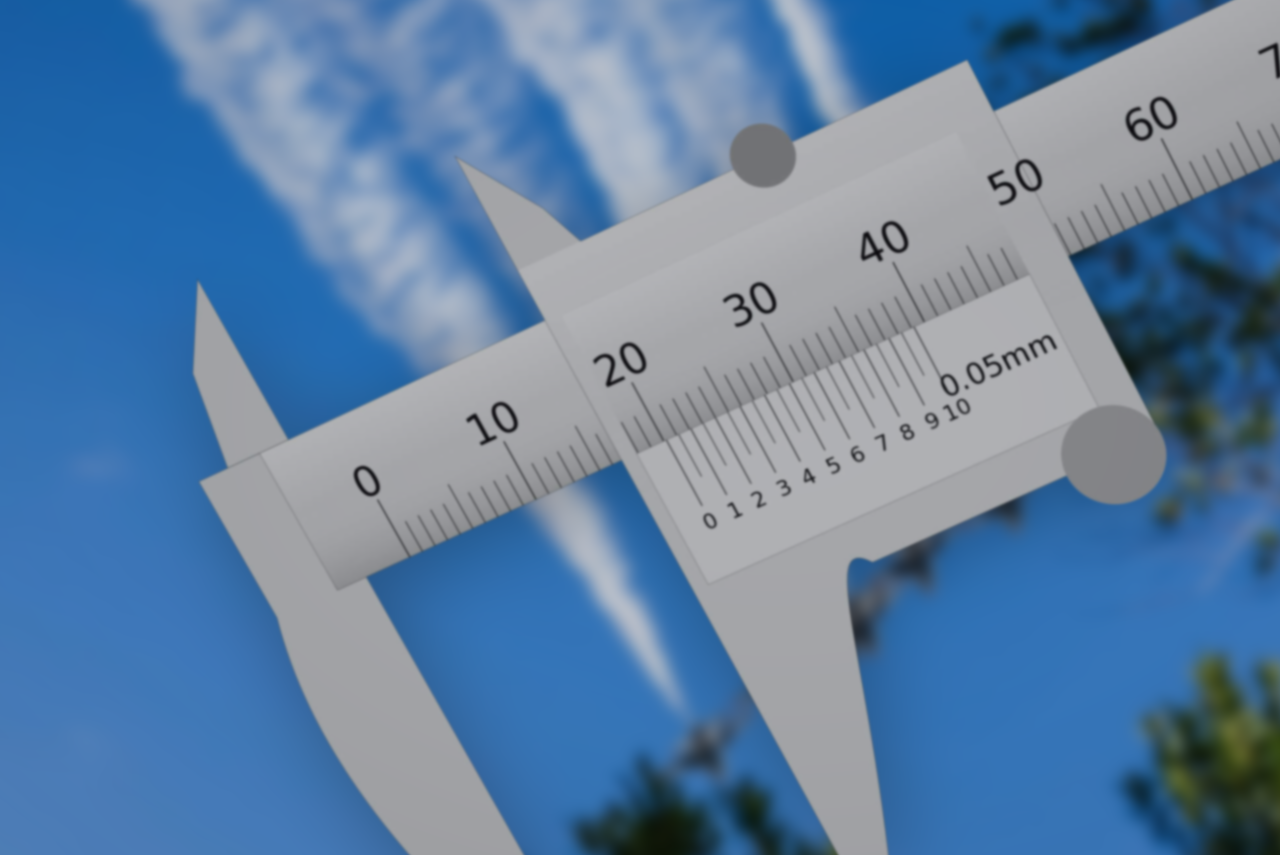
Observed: 20.2 mm
